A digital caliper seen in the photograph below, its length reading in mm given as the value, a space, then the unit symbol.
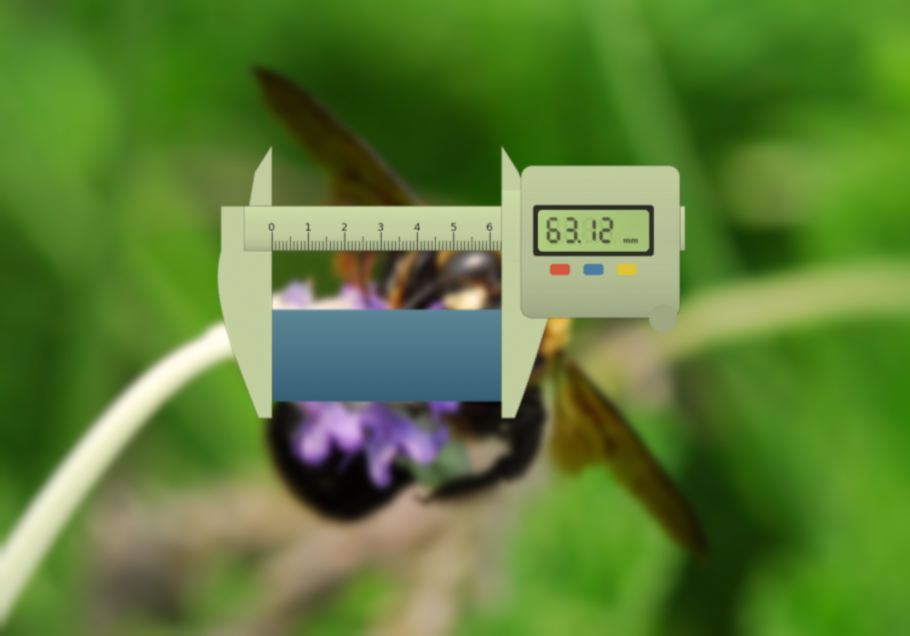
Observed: 63.12 mm
